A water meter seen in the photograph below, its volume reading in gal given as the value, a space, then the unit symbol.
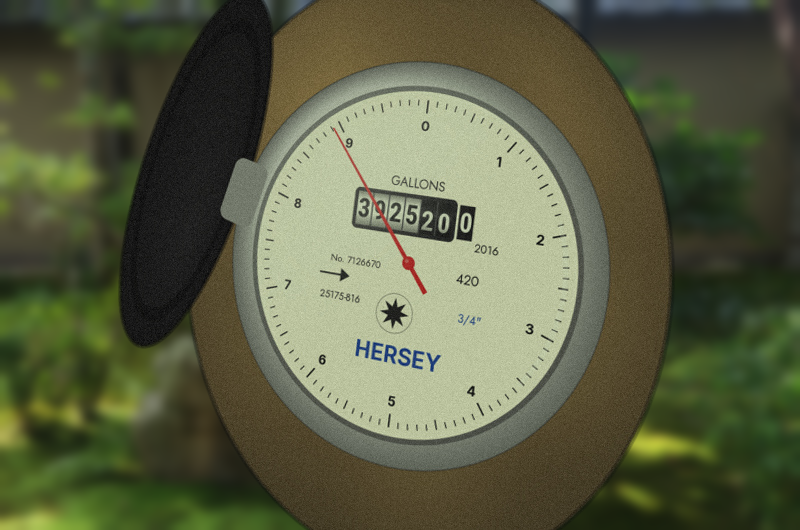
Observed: 3925198.9 gal
